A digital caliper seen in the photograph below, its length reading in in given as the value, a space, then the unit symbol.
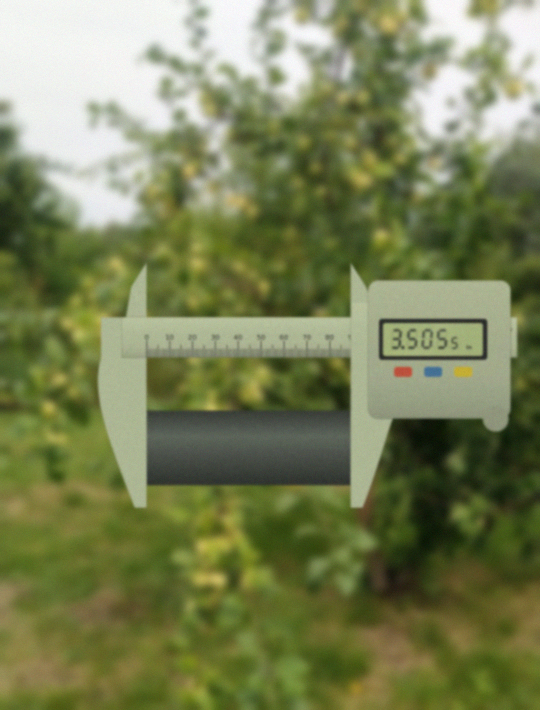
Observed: 3.5055 in
